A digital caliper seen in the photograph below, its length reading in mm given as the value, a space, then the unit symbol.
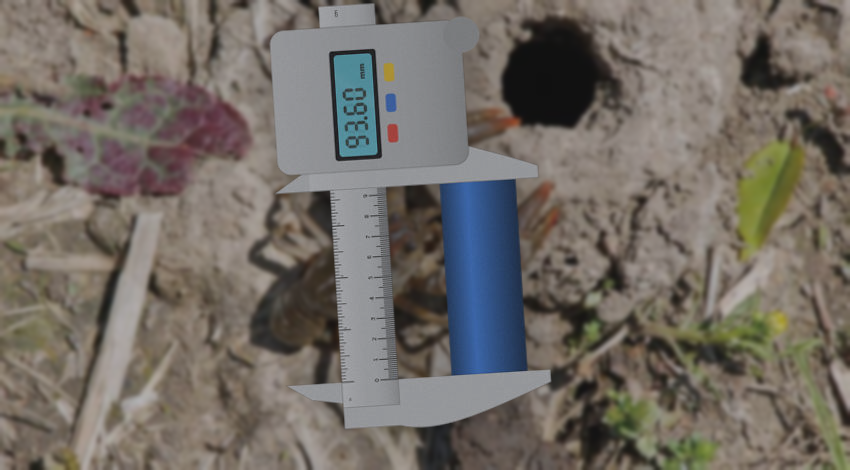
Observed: 93.60 mm
